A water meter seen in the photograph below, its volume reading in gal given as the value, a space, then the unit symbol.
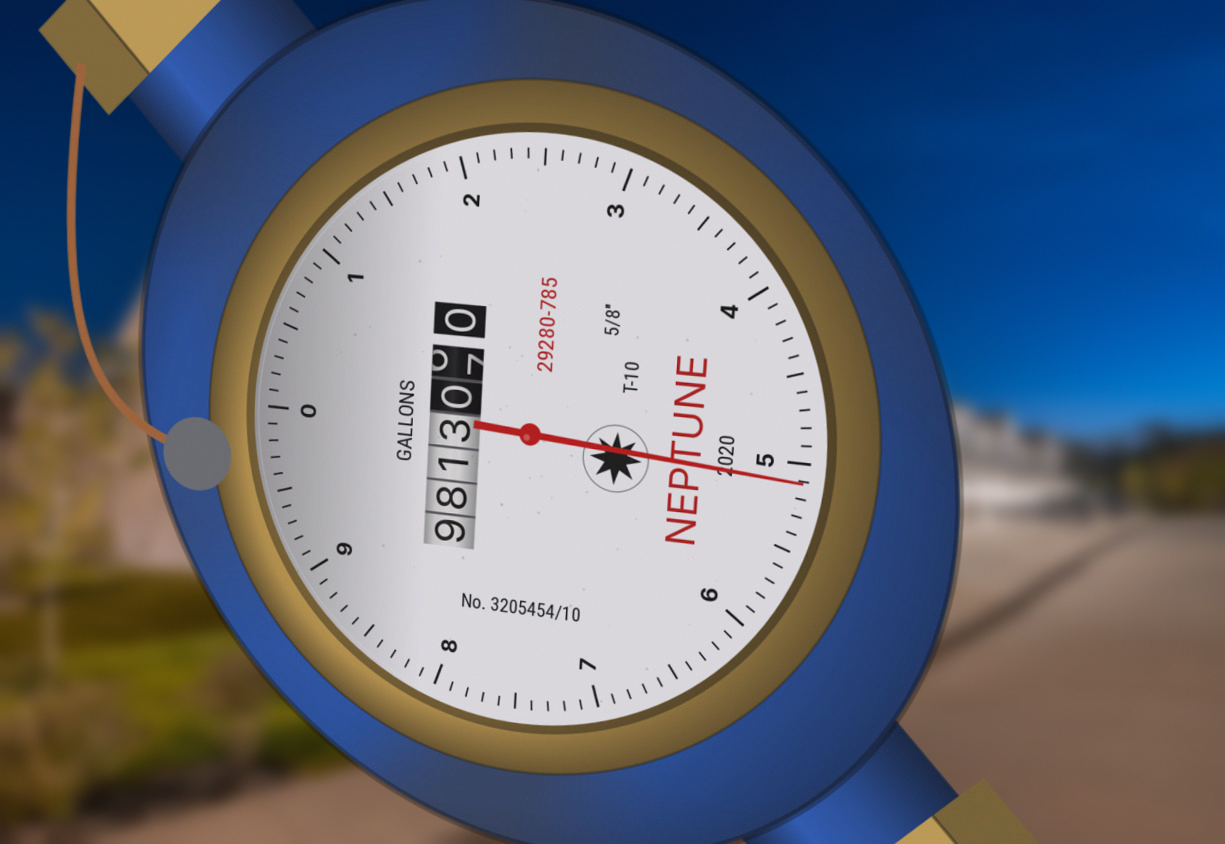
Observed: 9813065.1 gal
